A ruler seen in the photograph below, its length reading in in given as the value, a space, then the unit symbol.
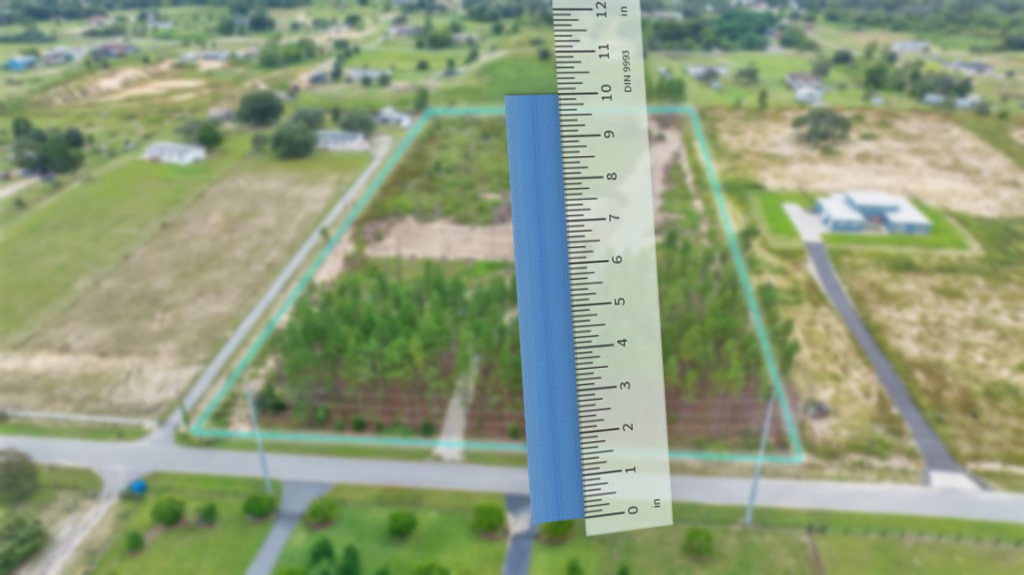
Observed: 10 in
